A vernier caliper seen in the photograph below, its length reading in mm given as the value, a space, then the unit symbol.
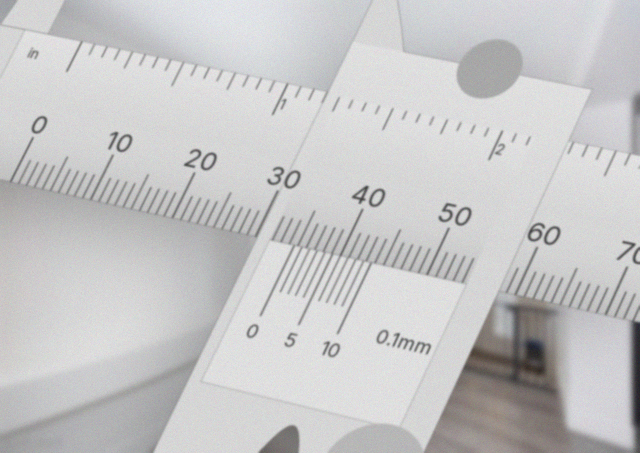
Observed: 34.6 mm
